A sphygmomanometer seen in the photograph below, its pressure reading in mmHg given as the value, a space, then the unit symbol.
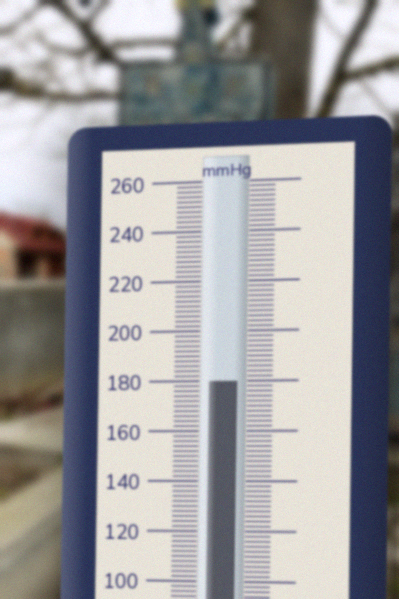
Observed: 180 mmHg
